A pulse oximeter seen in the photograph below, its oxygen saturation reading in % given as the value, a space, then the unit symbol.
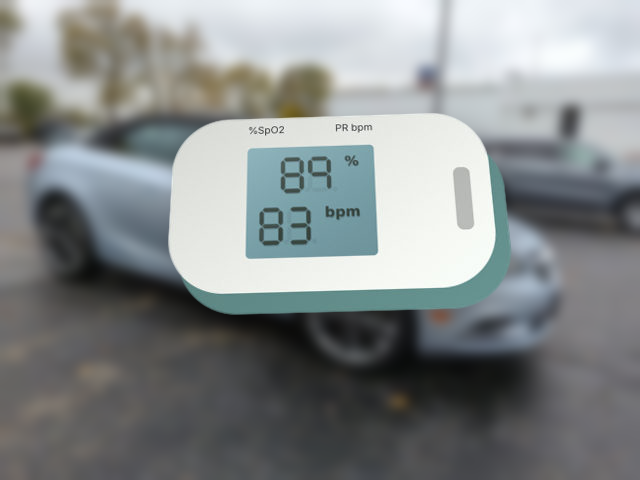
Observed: 89 %
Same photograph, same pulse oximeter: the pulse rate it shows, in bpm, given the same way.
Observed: 83 bpm
